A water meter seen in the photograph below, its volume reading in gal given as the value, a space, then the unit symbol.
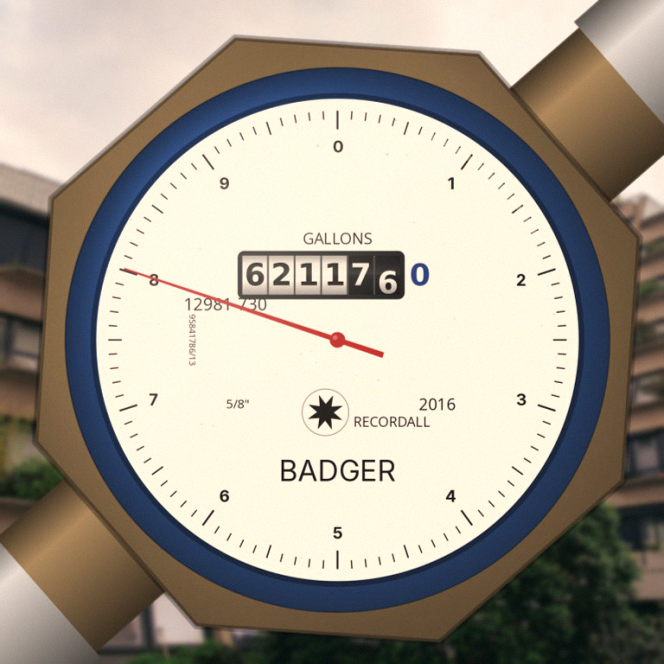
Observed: 6211758.0 gal
